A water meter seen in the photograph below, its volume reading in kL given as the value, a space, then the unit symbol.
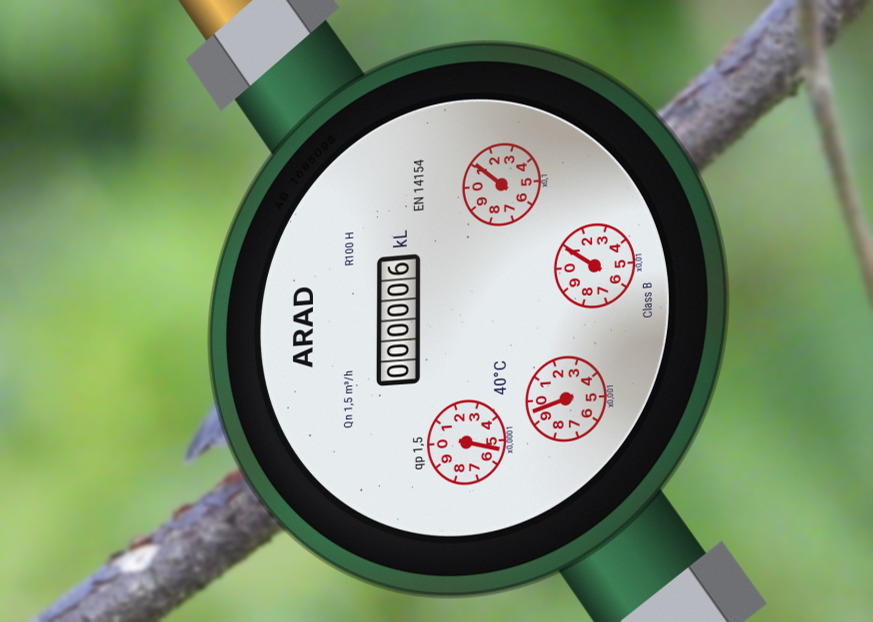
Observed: 6.1095 kL
